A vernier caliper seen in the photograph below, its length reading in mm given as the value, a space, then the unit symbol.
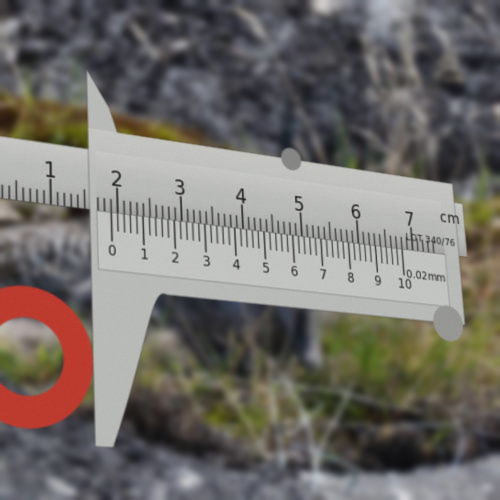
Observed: 19.0 mm
